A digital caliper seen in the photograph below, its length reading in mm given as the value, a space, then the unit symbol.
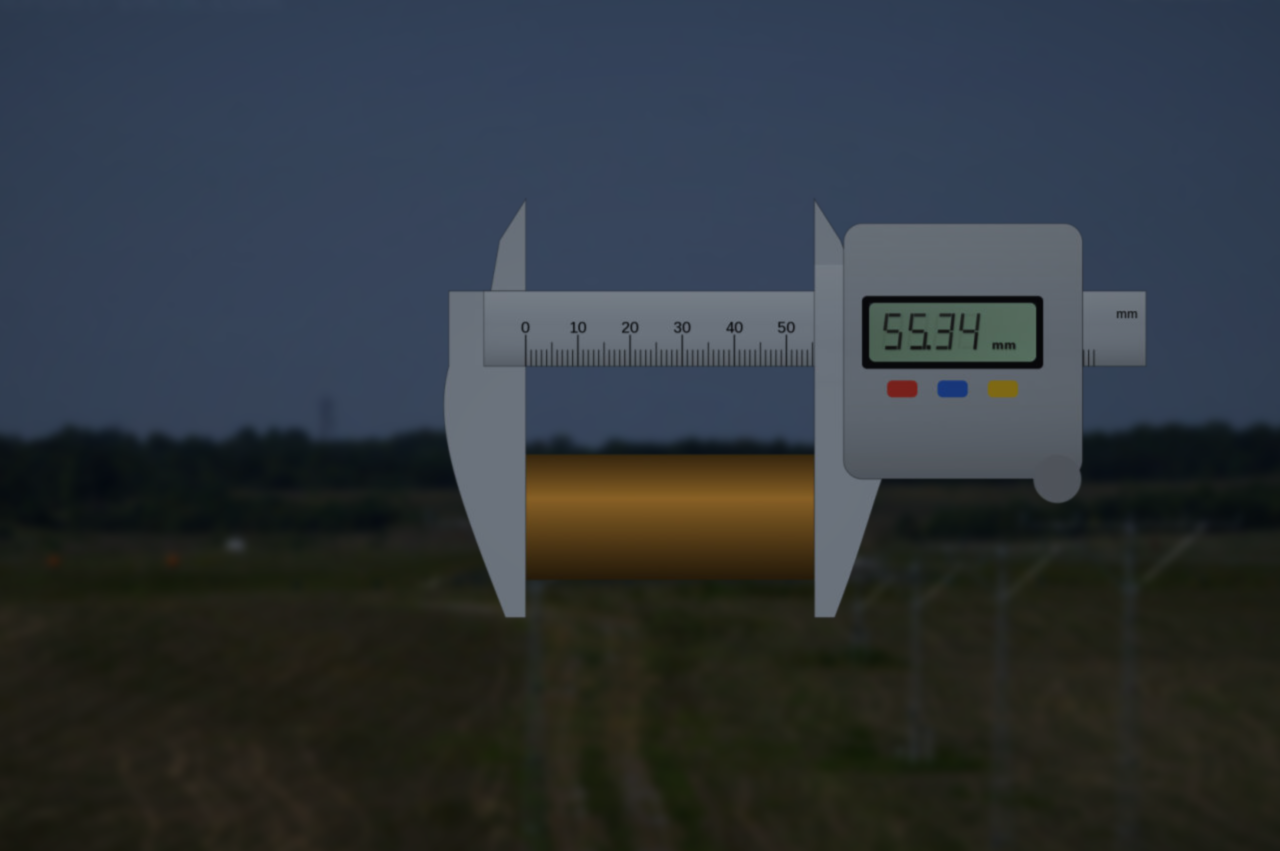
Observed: 55.34 mm
